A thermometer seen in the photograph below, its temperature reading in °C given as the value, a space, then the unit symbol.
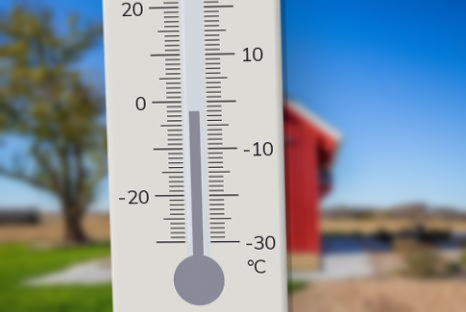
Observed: -2 °C
